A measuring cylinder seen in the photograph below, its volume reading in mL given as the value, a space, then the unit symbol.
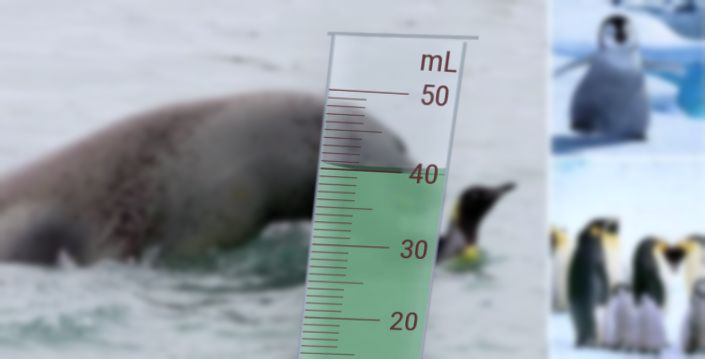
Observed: 40 mL
